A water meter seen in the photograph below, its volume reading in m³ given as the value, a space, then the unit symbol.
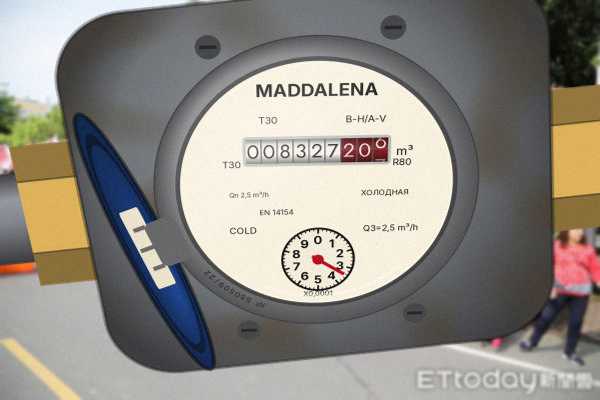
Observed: 8327.2063 m³
